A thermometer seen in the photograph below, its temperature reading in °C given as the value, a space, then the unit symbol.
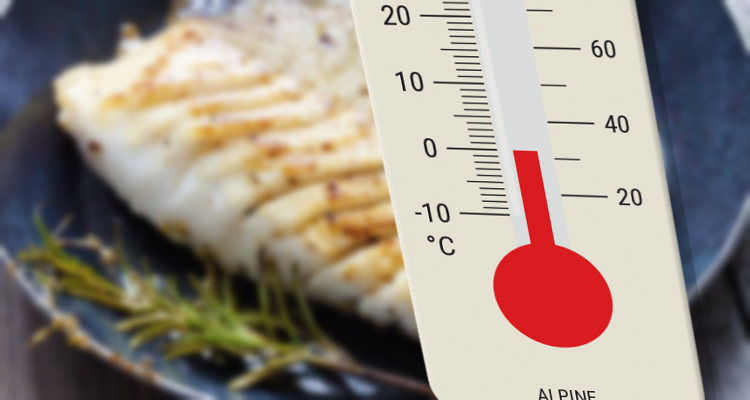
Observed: 0 °C
